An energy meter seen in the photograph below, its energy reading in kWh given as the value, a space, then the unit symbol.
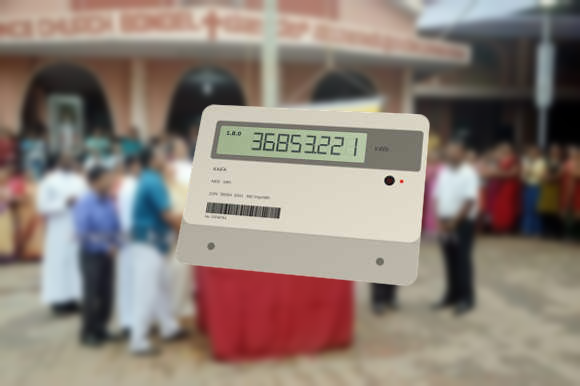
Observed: 36853.221 kWh
